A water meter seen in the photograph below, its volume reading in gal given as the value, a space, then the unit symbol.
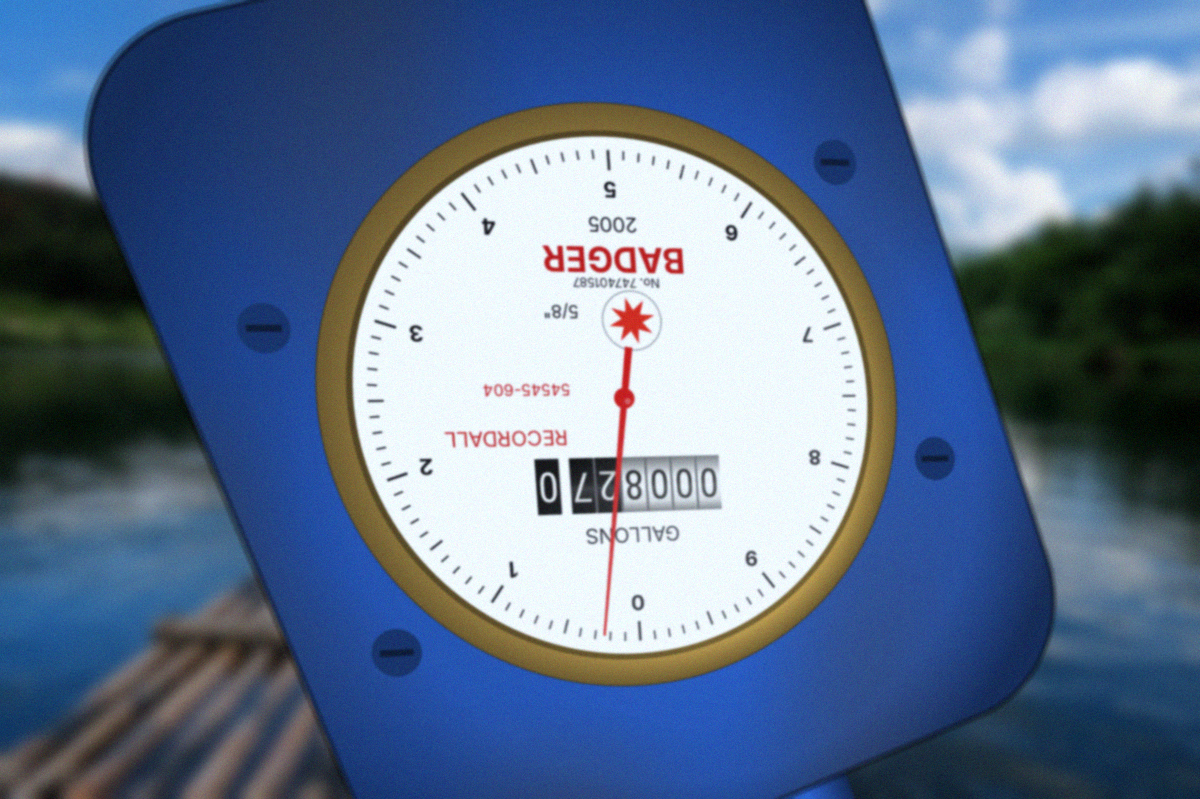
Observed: 8270.2 gal
